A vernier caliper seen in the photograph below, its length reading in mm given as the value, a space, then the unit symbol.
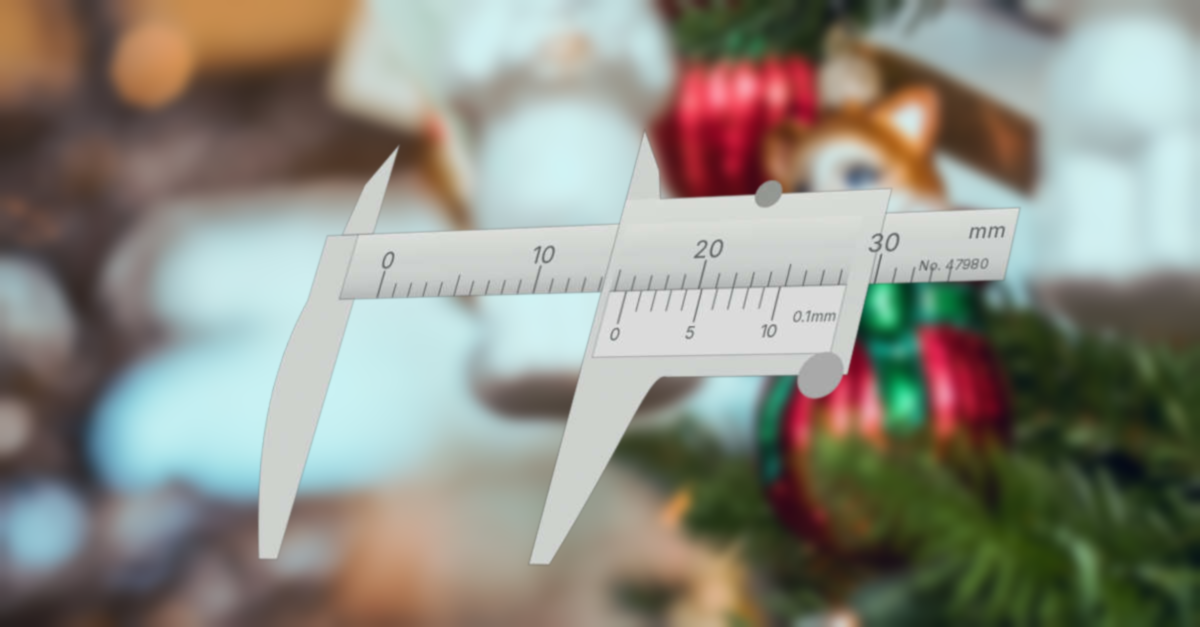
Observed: 15.7 mm
